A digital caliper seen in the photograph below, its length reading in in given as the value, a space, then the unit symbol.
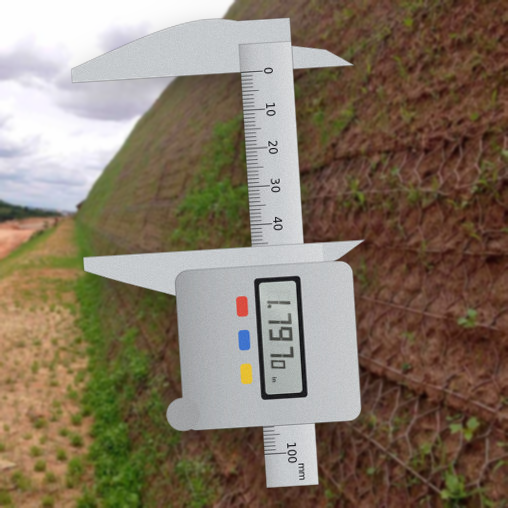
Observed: 1.7970 in
